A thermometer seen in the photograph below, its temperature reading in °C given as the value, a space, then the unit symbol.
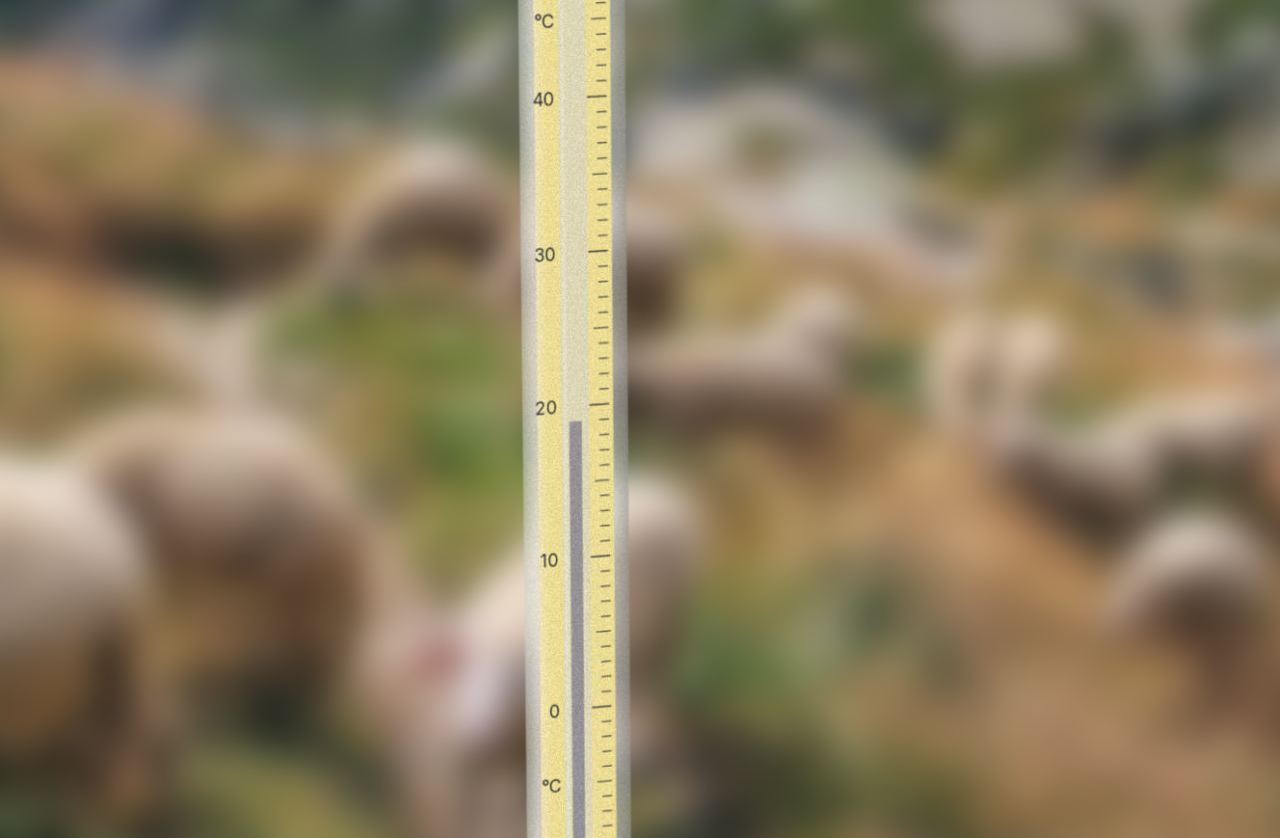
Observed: 19 °C
